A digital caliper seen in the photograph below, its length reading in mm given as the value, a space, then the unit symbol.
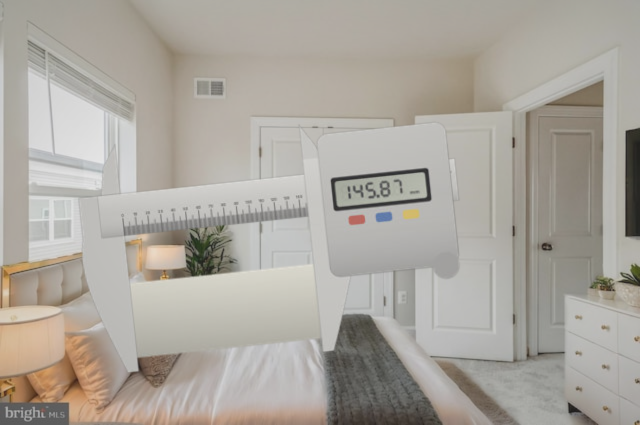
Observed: 145.87 mm
